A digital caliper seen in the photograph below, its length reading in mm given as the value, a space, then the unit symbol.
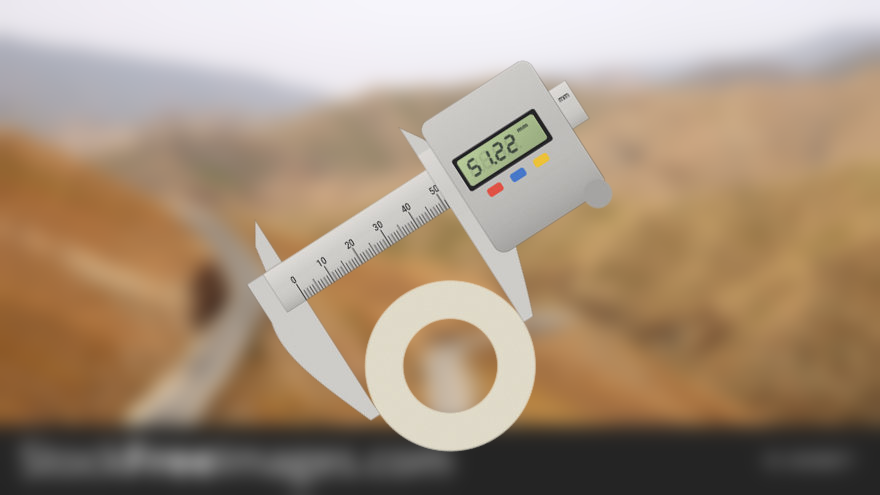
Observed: 51.22 mm
